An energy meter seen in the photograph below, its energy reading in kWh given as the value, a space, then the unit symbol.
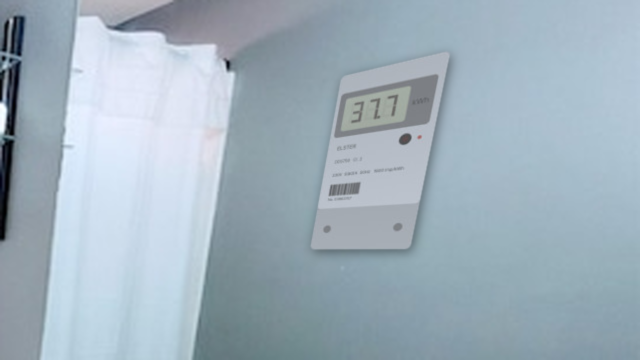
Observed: 37.7 kWh
